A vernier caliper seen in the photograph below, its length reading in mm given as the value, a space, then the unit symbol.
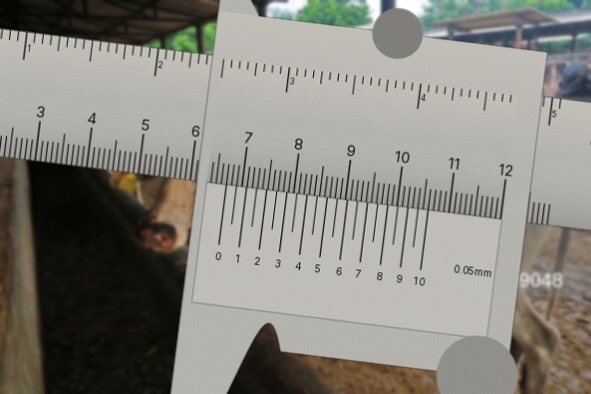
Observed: 67.0 mm
